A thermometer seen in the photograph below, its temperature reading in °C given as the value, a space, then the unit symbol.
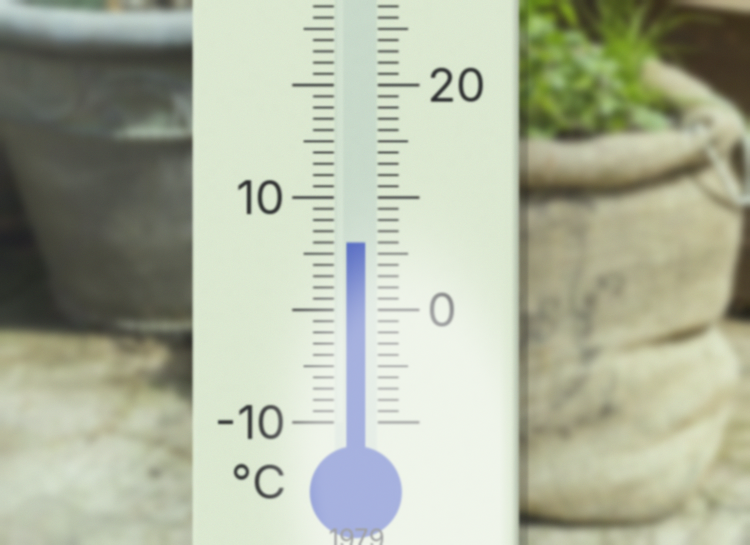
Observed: 6 °C
